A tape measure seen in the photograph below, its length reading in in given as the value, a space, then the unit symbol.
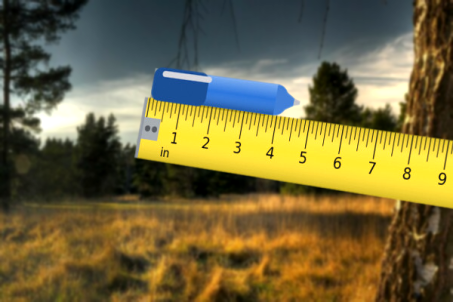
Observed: 4.625 in
